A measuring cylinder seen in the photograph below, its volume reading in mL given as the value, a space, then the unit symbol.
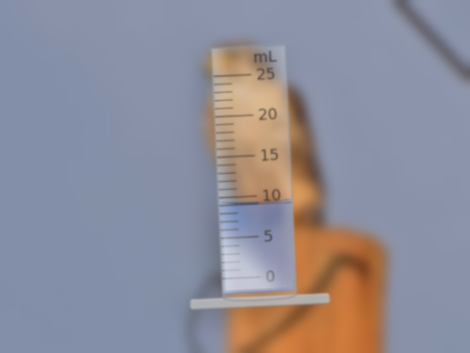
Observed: 9 mL
